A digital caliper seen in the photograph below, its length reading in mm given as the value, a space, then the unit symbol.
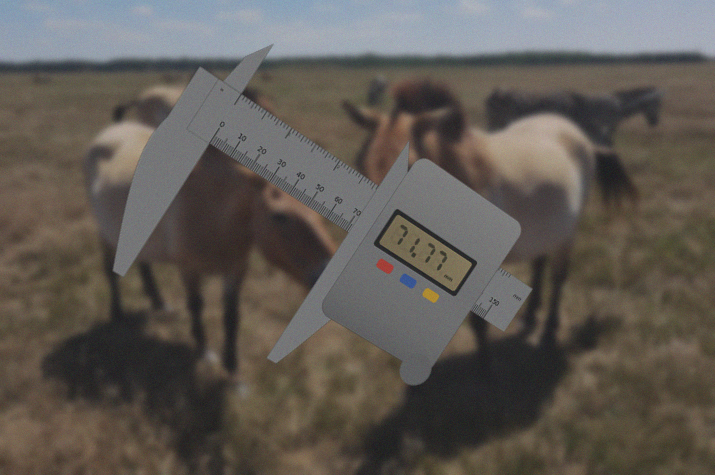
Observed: 71.77 mm
